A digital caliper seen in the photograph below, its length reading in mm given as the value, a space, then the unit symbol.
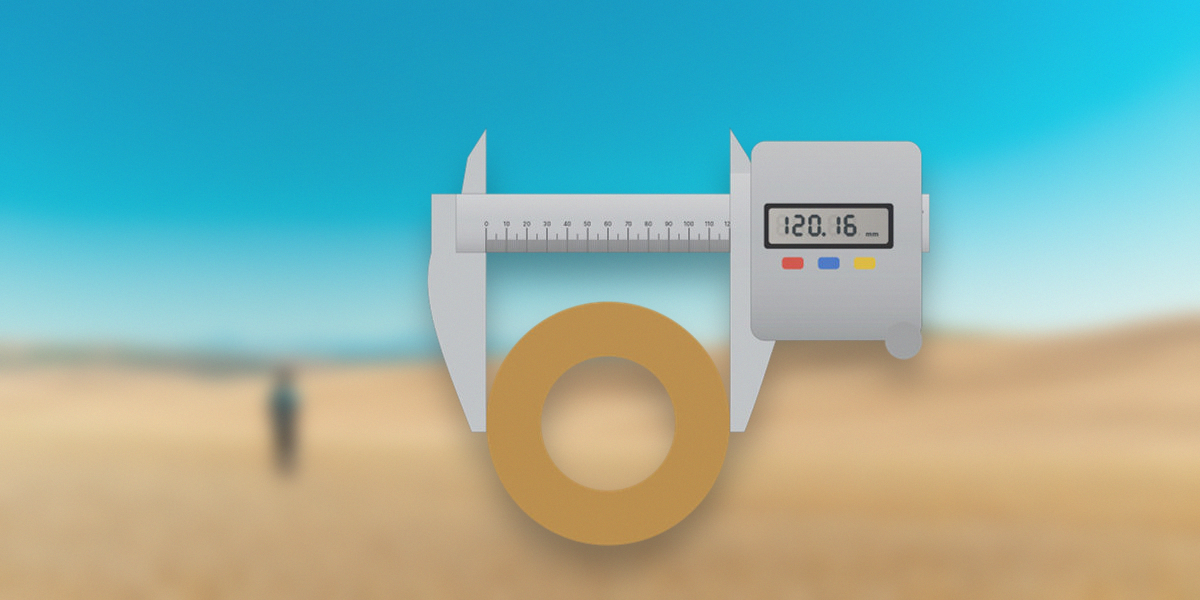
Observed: 120.16 mm
